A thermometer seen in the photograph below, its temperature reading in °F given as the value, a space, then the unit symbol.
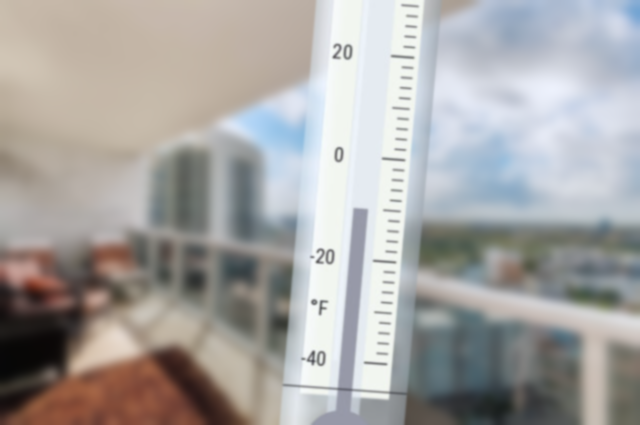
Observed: -10 °F
